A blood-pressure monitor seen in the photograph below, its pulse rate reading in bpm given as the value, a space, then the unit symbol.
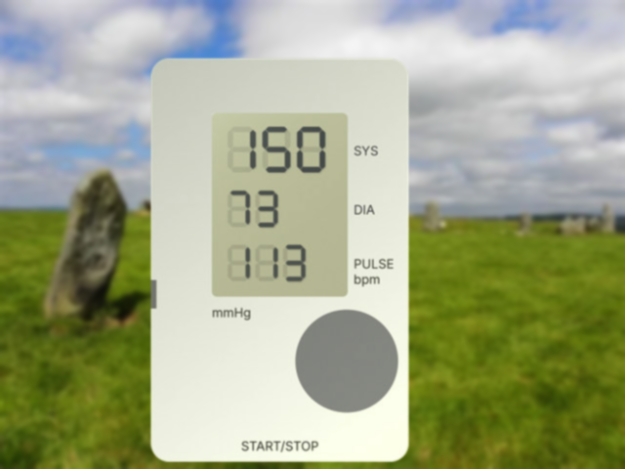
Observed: 113 bpm
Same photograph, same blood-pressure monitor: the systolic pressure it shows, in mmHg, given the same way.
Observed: 150 mmHg
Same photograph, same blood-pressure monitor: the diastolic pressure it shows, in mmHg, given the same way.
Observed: 73 mmHg
